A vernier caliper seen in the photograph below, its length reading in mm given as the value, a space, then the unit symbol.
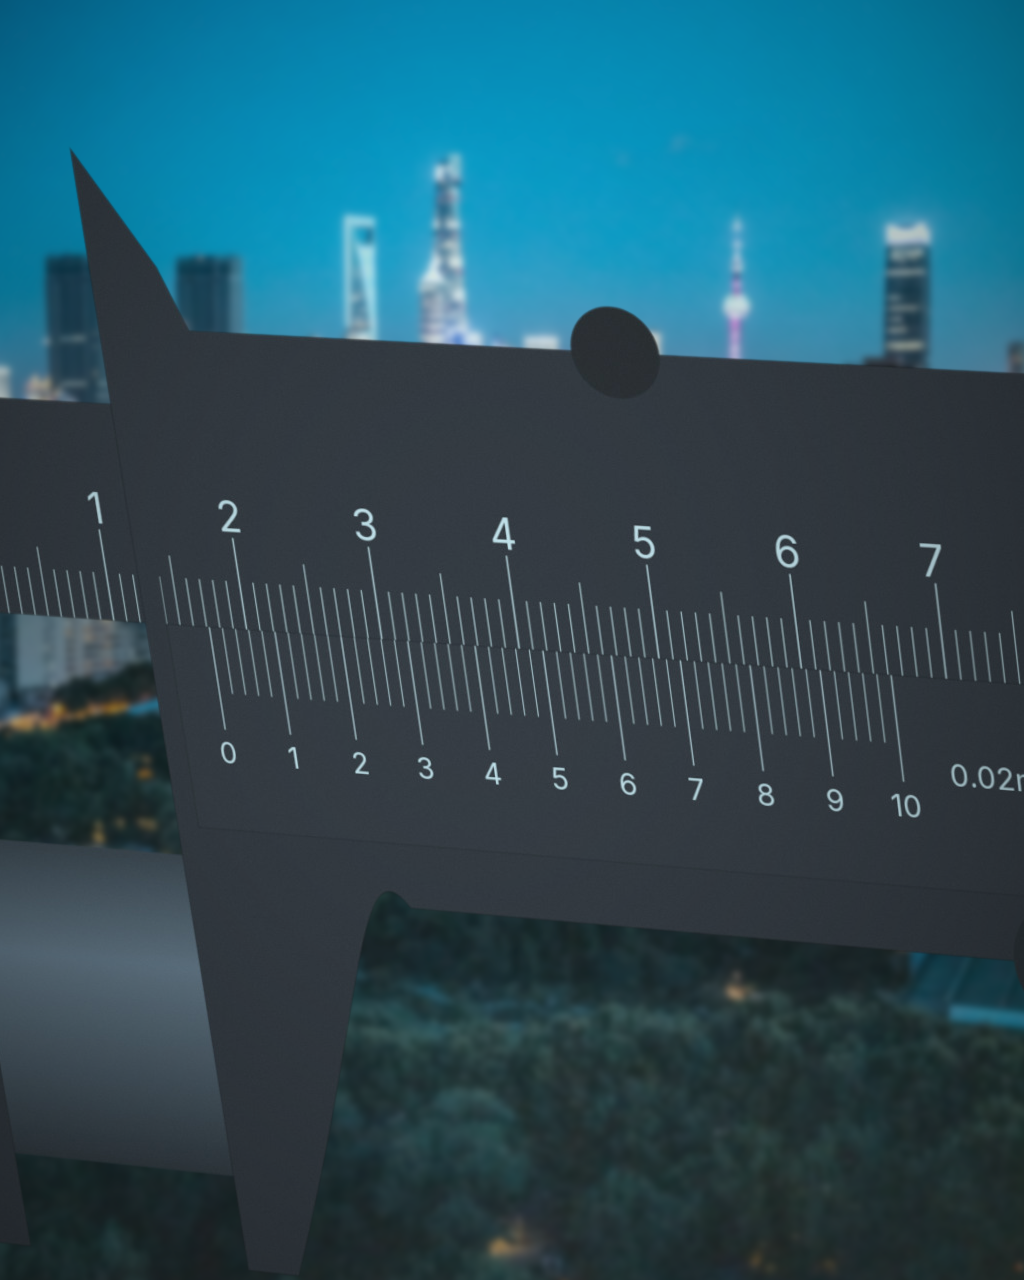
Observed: 17.2 mm
